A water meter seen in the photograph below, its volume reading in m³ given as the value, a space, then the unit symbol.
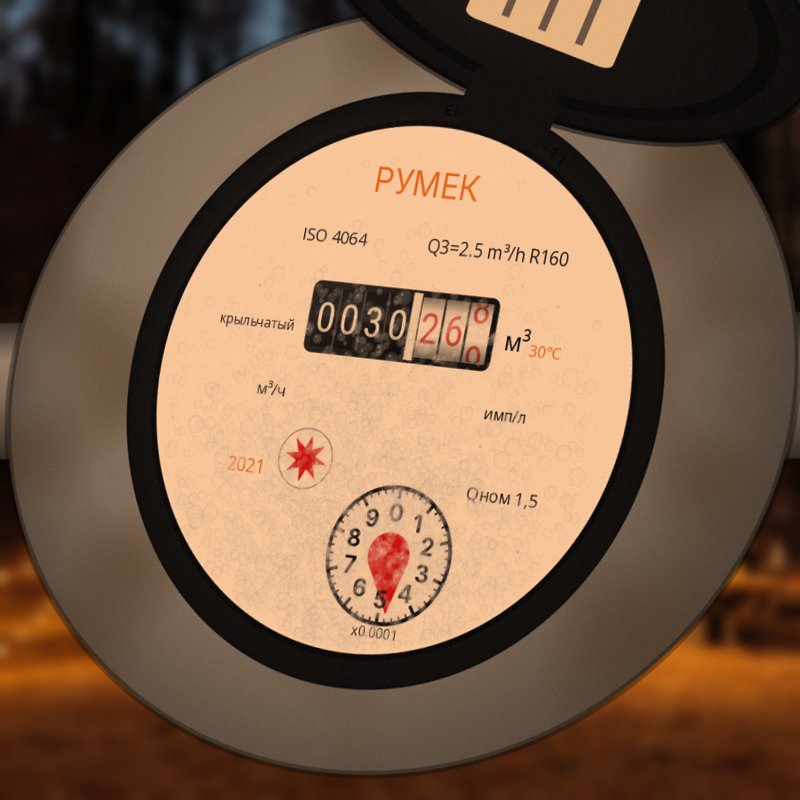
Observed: 30.2684 m³
